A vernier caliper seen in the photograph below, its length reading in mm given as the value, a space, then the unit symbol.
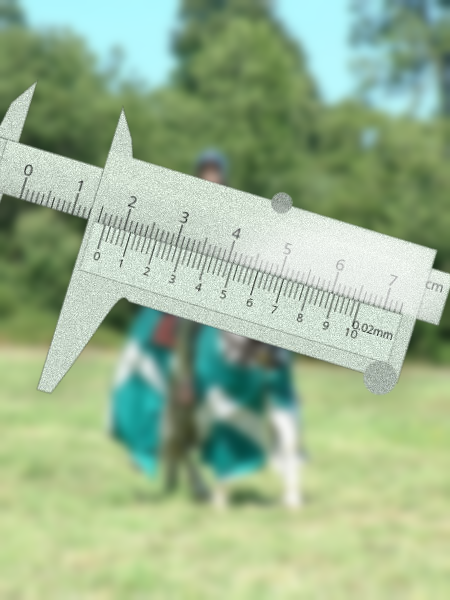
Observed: 16.4 mm
